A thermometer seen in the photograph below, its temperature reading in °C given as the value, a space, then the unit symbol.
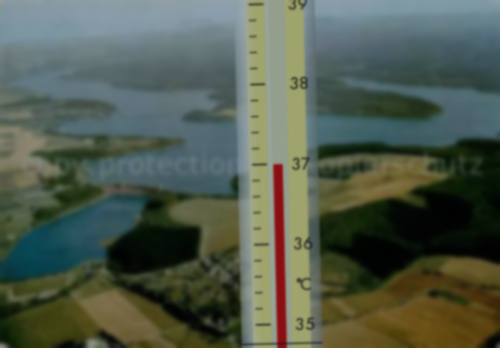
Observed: 37 °C
